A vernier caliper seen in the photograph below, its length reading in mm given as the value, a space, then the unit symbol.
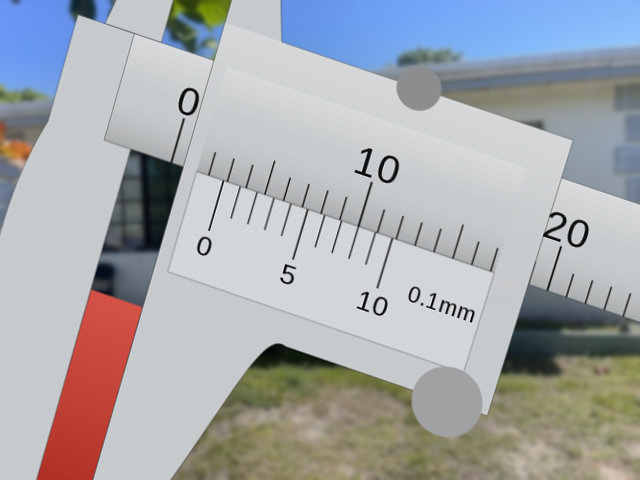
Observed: 2.8 mm
